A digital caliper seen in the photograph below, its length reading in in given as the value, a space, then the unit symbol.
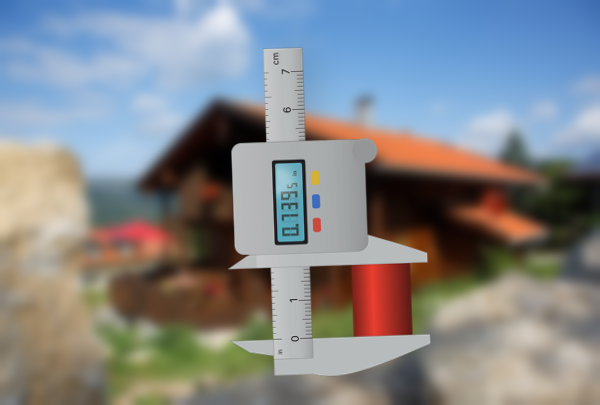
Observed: 0.7395 in
